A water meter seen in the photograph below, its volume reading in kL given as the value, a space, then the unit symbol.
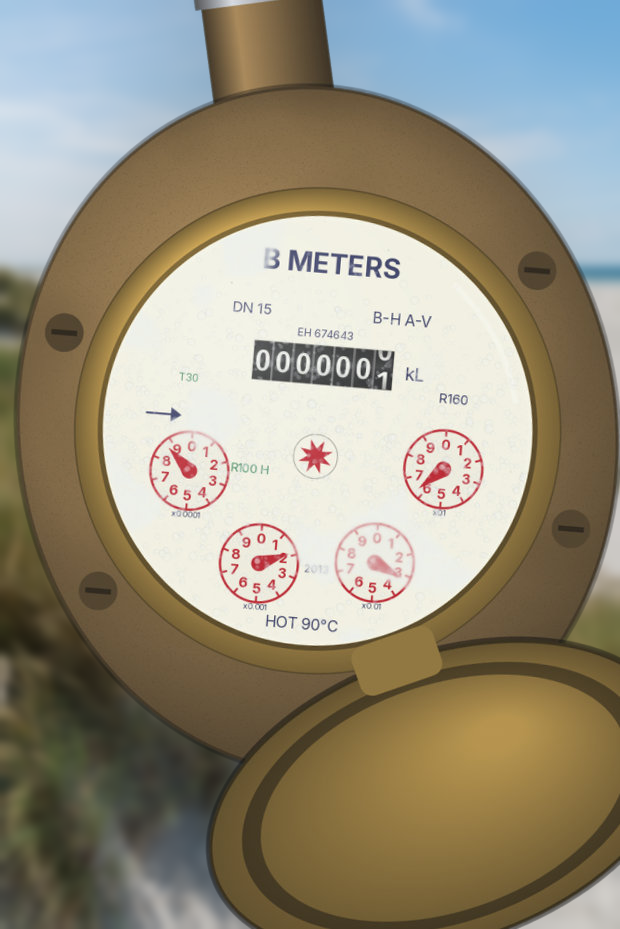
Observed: 0.6318 kL
